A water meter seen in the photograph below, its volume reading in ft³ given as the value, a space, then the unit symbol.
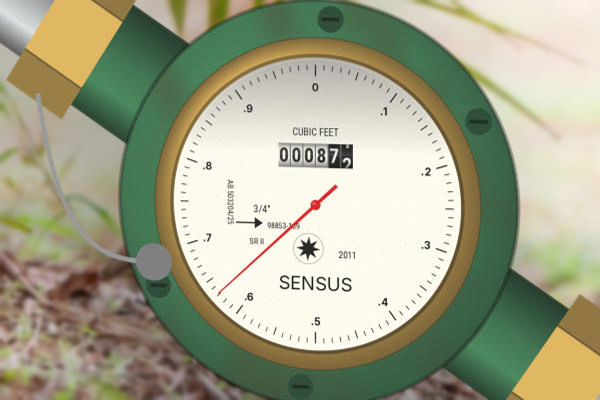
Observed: 871.63 ft³
